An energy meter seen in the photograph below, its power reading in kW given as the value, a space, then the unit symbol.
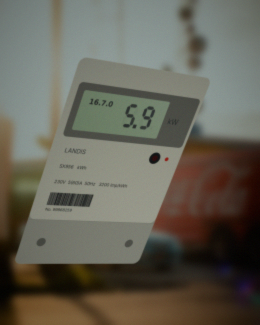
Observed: 5.9 kW
